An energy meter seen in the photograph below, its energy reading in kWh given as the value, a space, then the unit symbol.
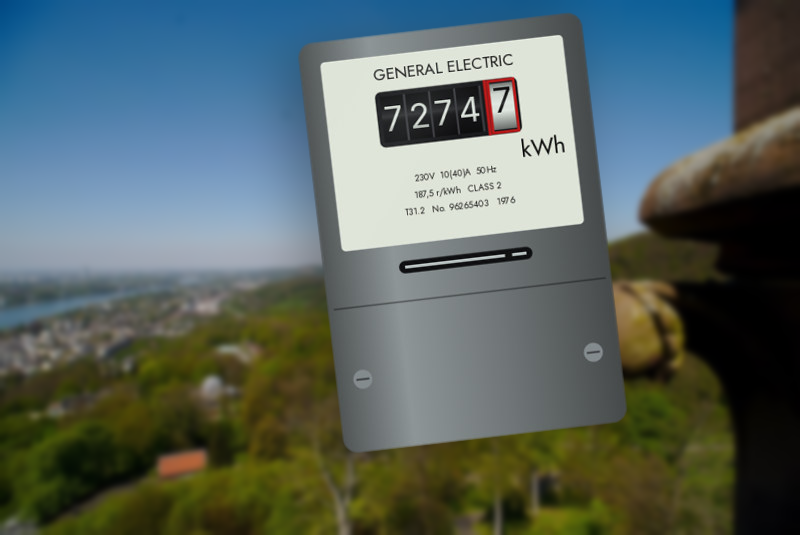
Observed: 7274.7 kWh
